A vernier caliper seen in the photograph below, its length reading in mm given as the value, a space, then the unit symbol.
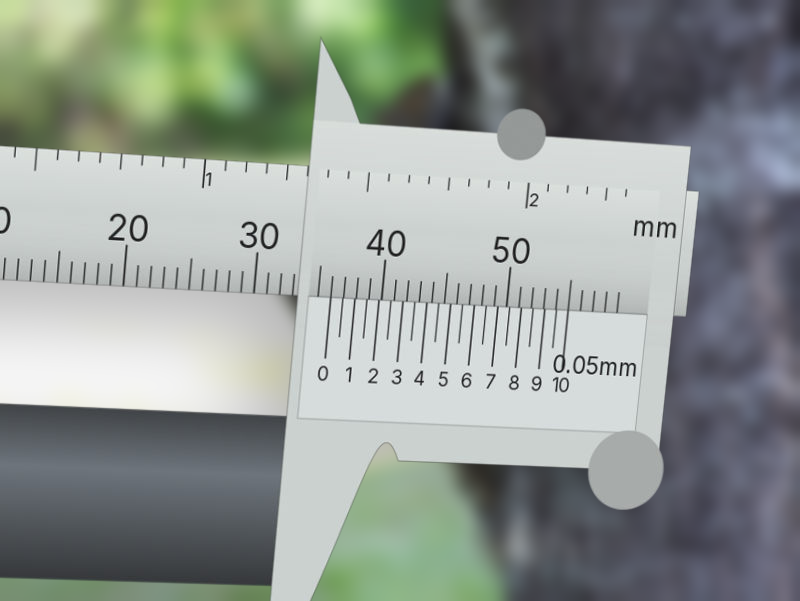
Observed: 36.0 mm
